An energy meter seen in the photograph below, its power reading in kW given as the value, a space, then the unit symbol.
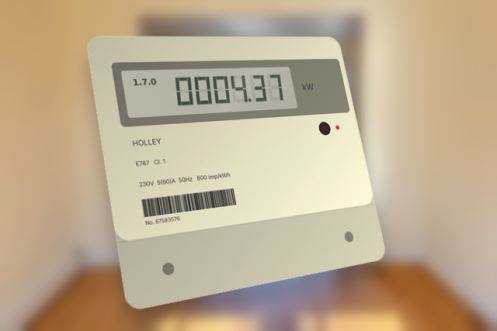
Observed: 4.37 kW
